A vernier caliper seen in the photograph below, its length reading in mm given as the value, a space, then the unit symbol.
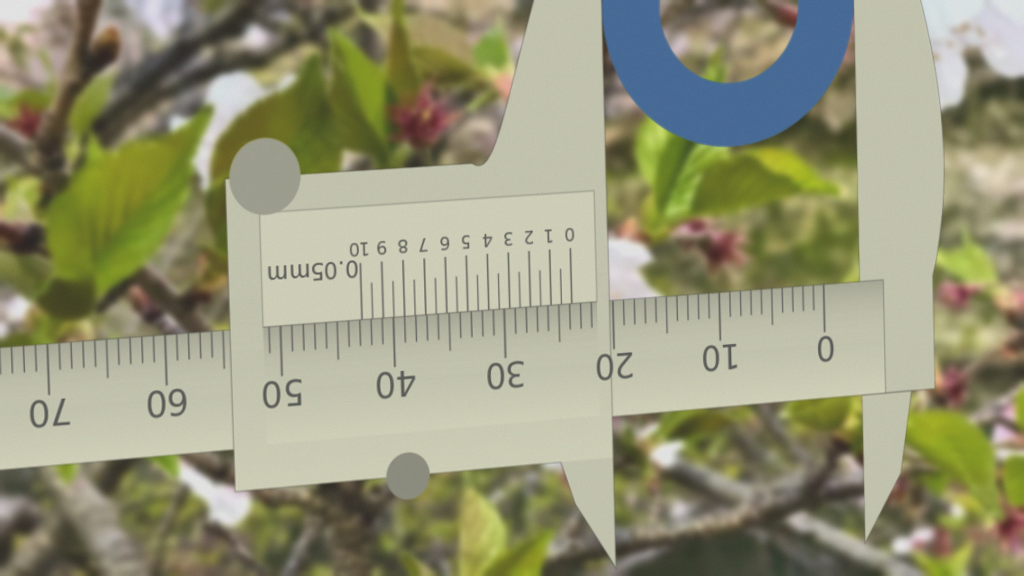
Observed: 23.8 mm
